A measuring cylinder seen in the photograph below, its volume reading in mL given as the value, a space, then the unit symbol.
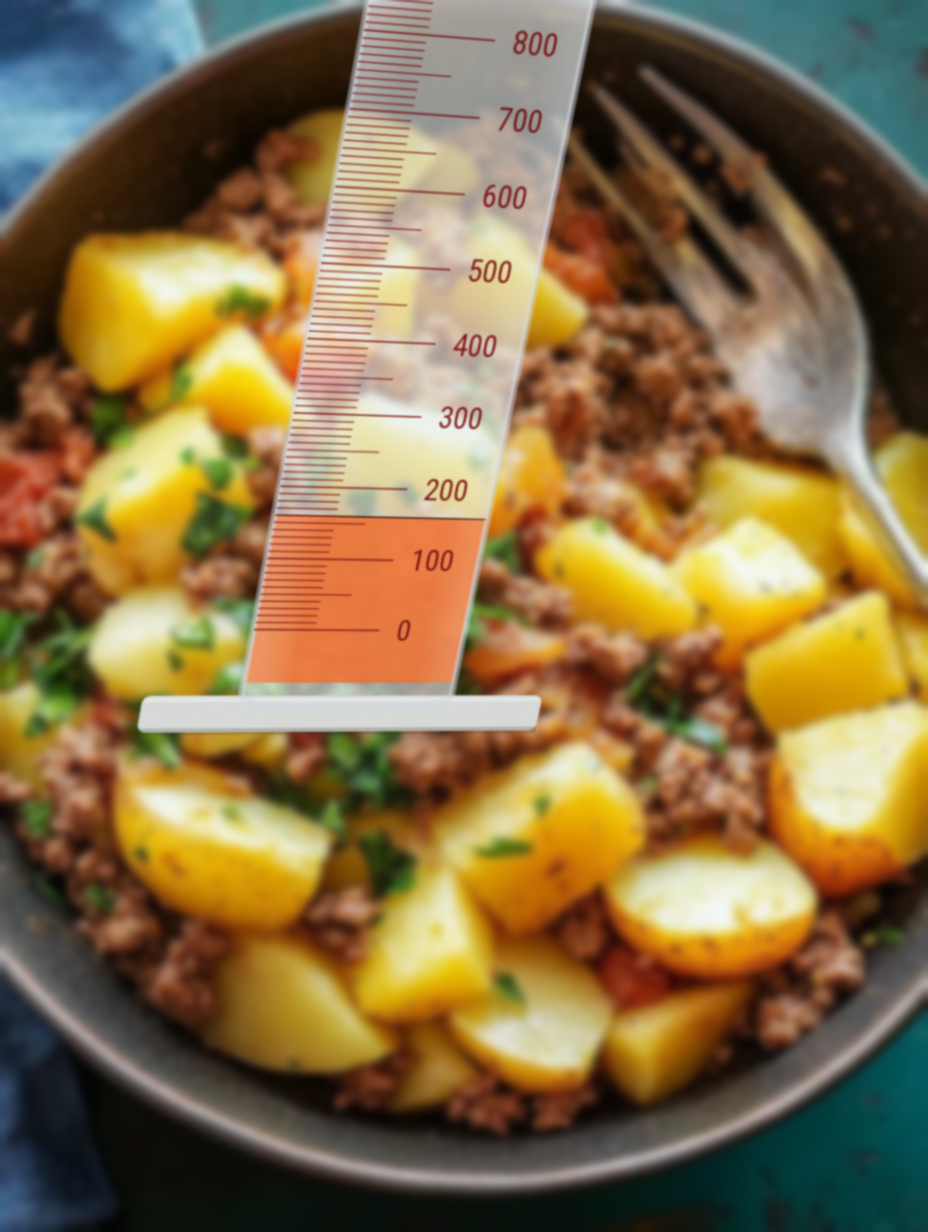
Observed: 160 mL
